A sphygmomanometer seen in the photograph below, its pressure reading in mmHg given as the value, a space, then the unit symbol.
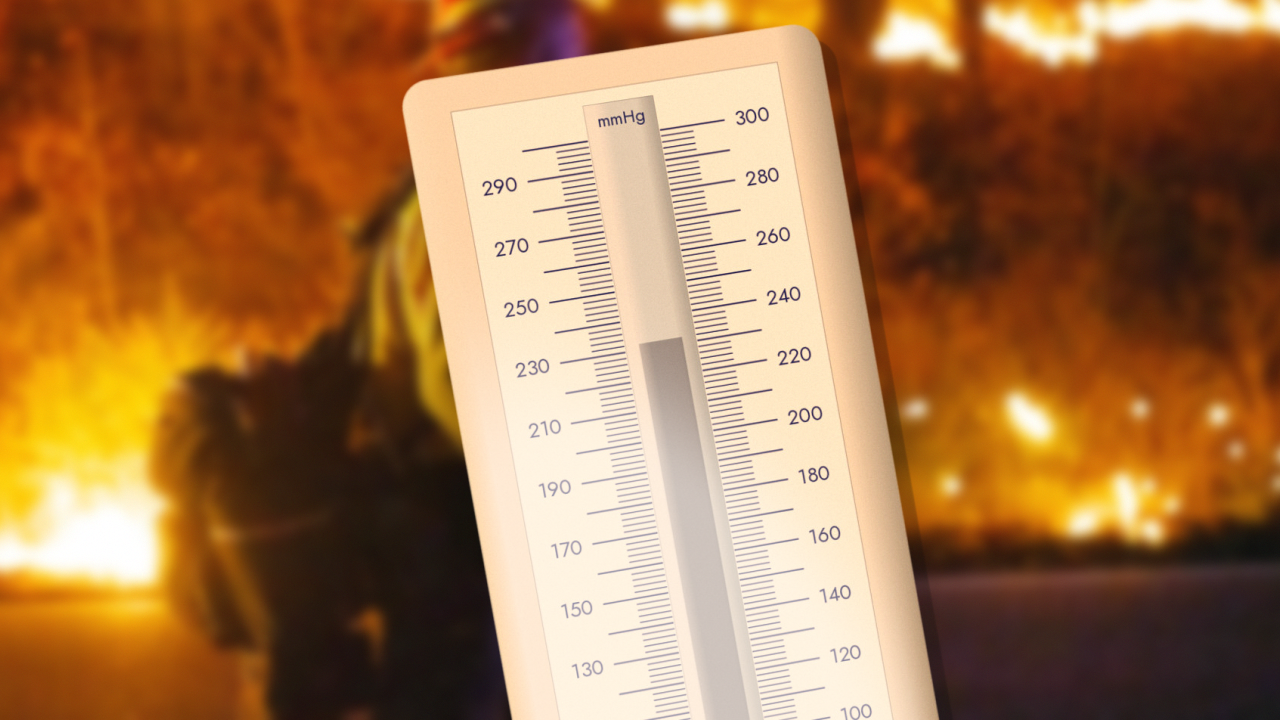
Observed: 232 mmHg
